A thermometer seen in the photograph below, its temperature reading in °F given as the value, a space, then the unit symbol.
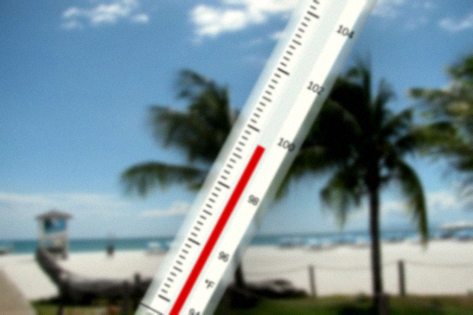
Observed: 99.6 °F
